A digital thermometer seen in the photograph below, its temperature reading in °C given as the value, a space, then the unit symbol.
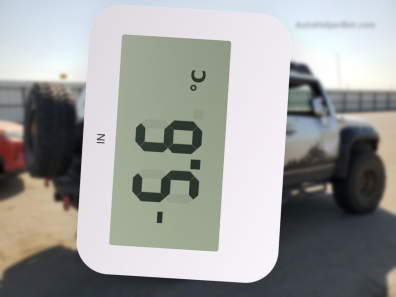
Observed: -5.6 °C
